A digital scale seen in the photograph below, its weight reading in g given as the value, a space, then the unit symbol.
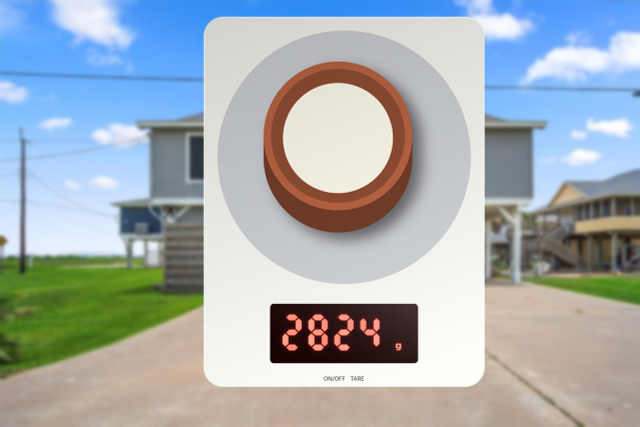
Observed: 2824 g
